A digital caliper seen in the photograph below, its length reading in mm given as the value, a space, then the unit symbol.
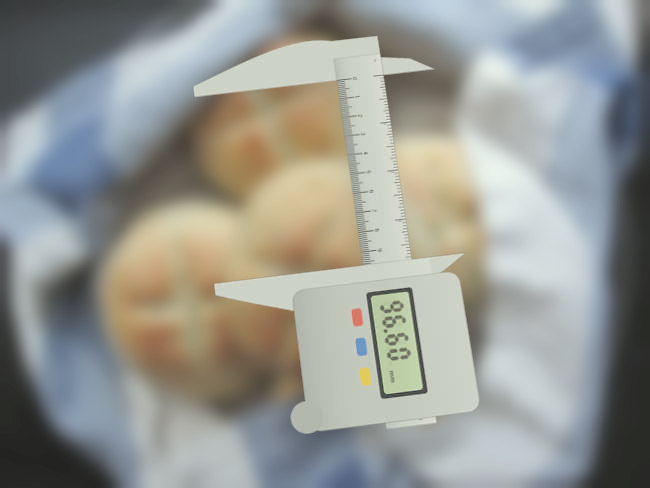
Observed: 96.60 mm
